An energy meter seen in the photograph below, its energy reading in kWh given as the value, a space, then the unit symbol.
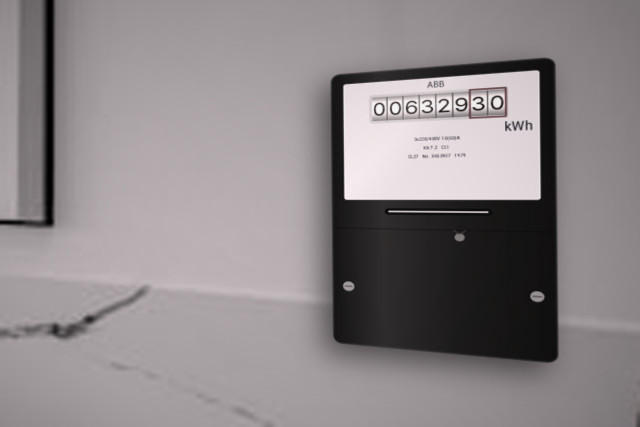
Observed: 6329.30 kWh
